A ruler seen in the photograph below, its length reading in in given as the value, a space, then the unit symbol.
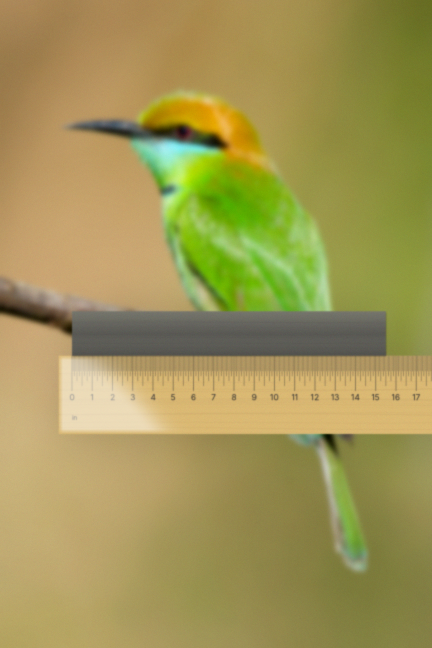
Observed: 15.5 in
